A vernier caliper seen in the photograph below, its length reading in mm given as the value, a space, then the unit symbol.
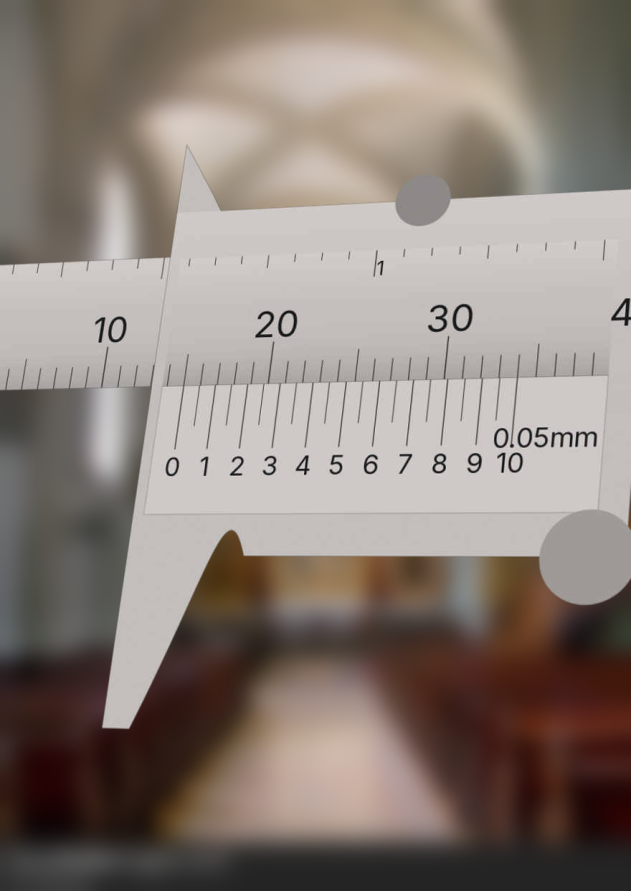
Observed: 15.0 mm
